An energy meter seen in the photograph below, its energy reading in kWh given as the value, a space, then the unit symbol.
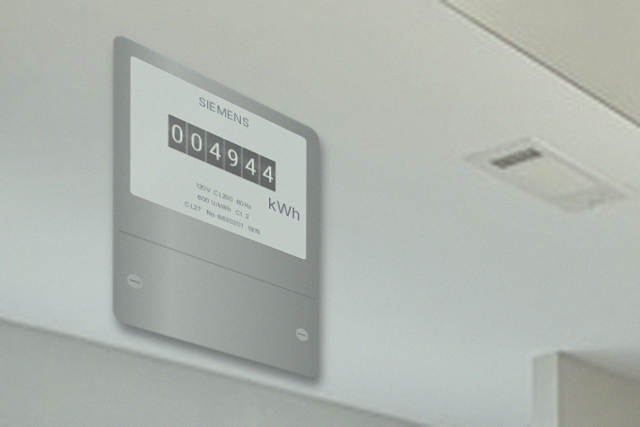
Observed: 4944 kWh
